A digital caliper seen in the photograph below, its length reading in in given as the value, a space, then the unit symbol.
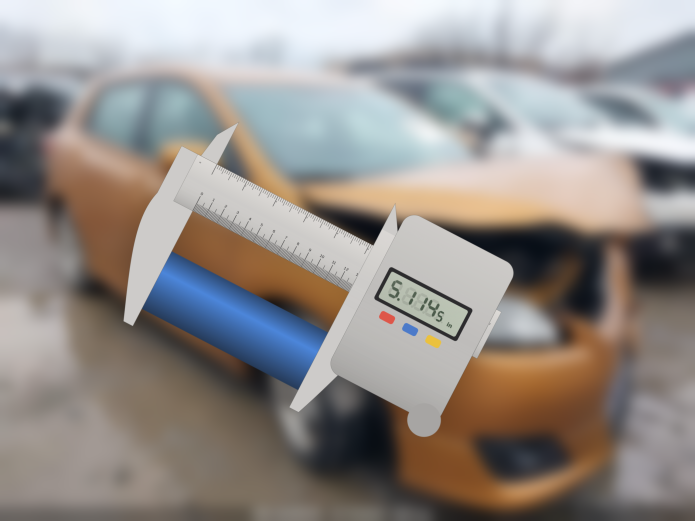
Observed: 5.1145 in
